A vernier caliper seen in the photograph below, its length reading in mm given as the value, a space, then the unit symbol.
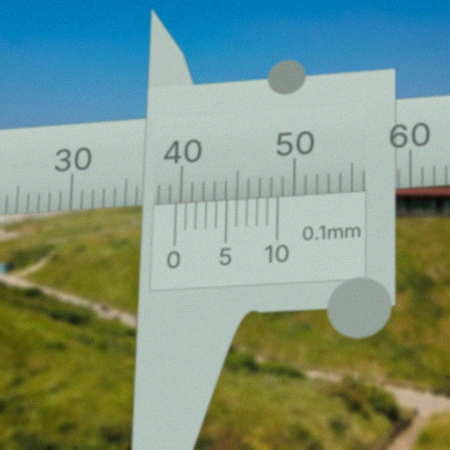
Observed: 39.6 mm
